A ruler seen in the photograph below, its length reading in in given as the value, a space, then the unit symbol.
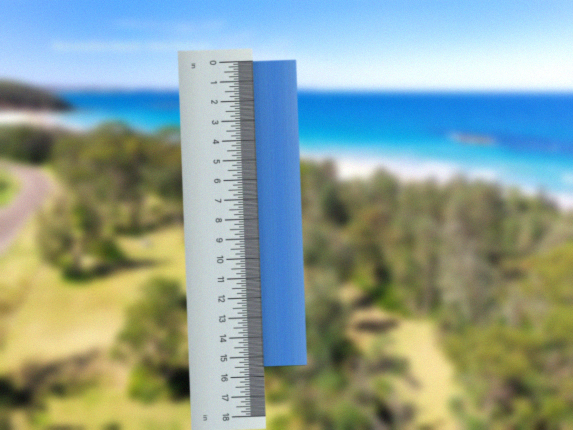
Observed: 15.5 in
